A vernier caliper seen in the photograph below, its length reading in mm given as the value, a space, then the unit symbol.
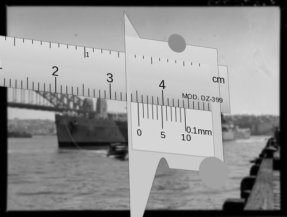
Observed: 35.2 mm
